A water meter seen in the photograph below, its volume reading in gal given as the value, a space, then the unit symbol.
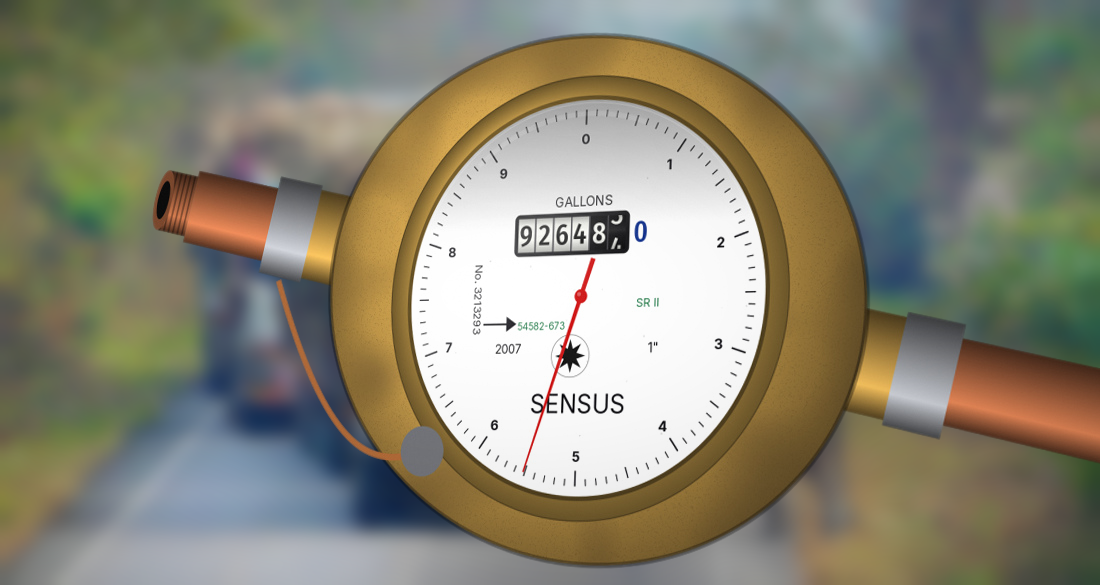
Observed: 9264835.5 gal
